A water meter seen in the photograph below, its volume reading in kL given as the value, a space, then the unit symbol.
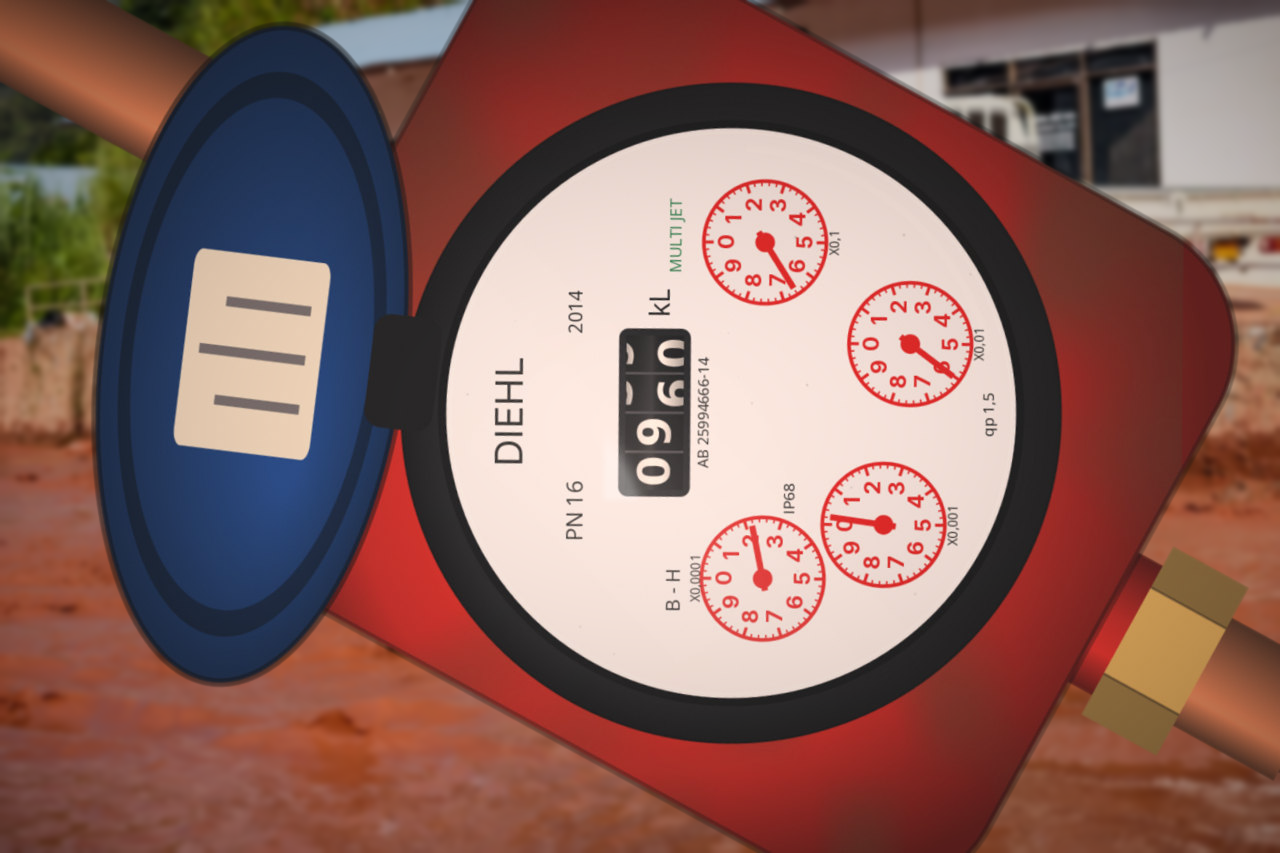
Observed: 959.6602 kL
